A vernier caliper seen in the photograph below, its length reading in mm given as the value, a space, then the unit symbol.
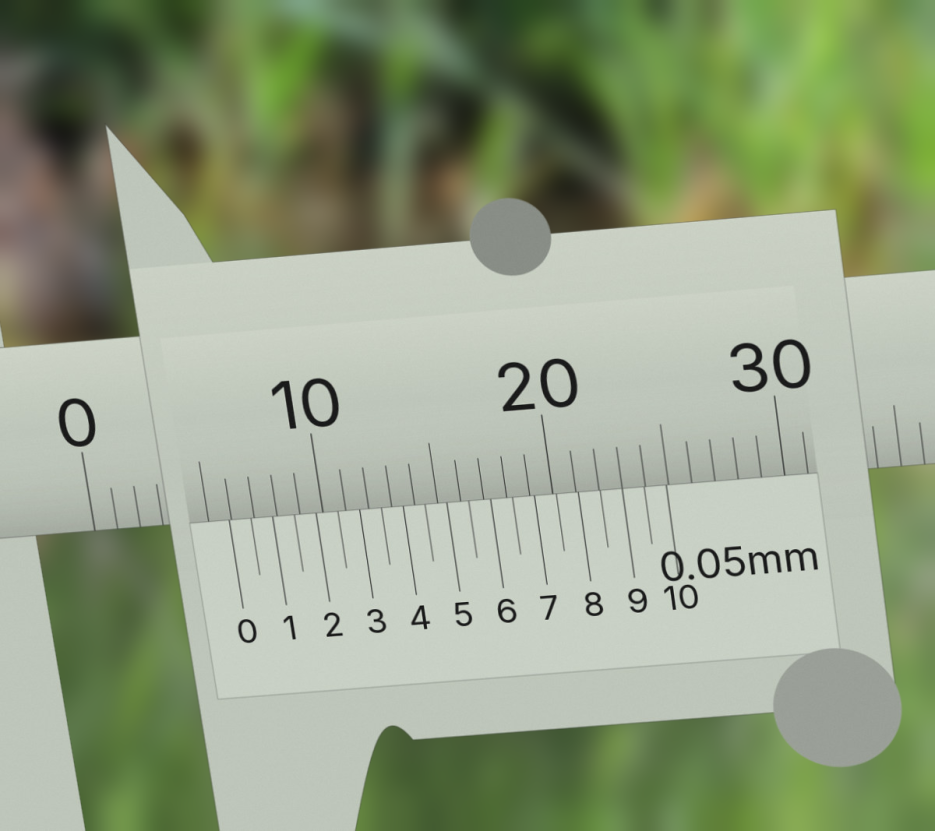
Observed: 5.90 mm
